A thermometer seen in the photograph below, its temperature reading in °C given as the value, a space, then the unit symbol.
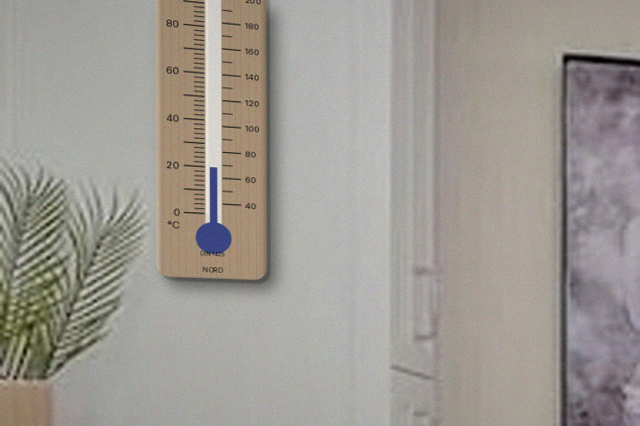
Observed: 20 °C
